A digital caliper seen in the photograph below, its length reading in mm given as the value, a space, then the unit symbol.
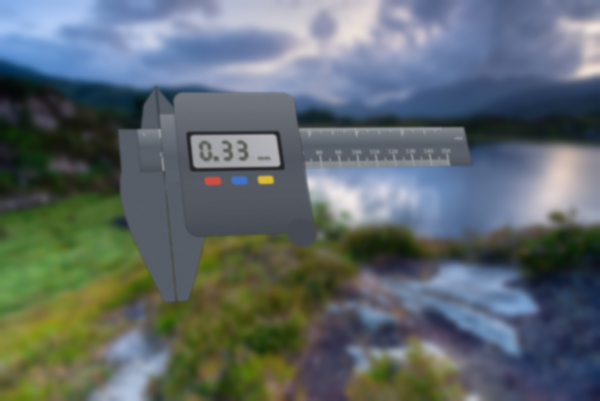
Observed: 0.33 mm
